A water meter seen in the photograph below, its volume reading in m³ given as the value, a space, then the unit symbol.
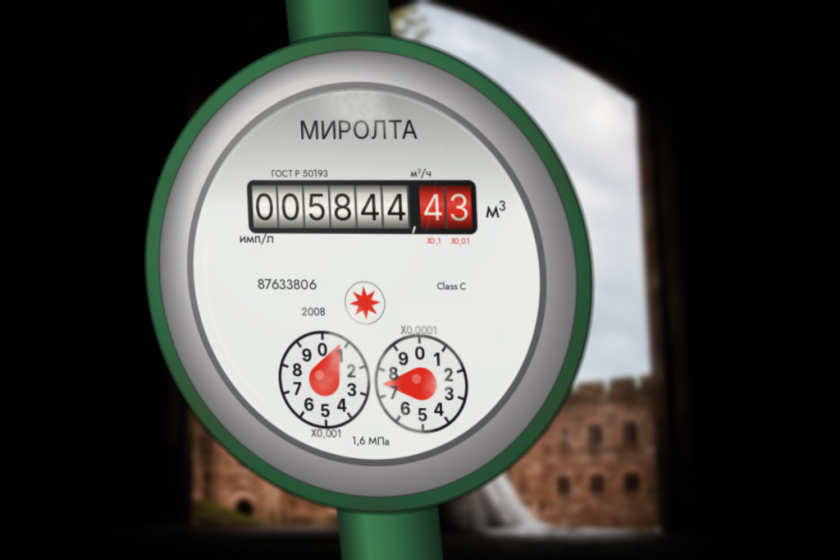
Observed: 5844.4307 m³
